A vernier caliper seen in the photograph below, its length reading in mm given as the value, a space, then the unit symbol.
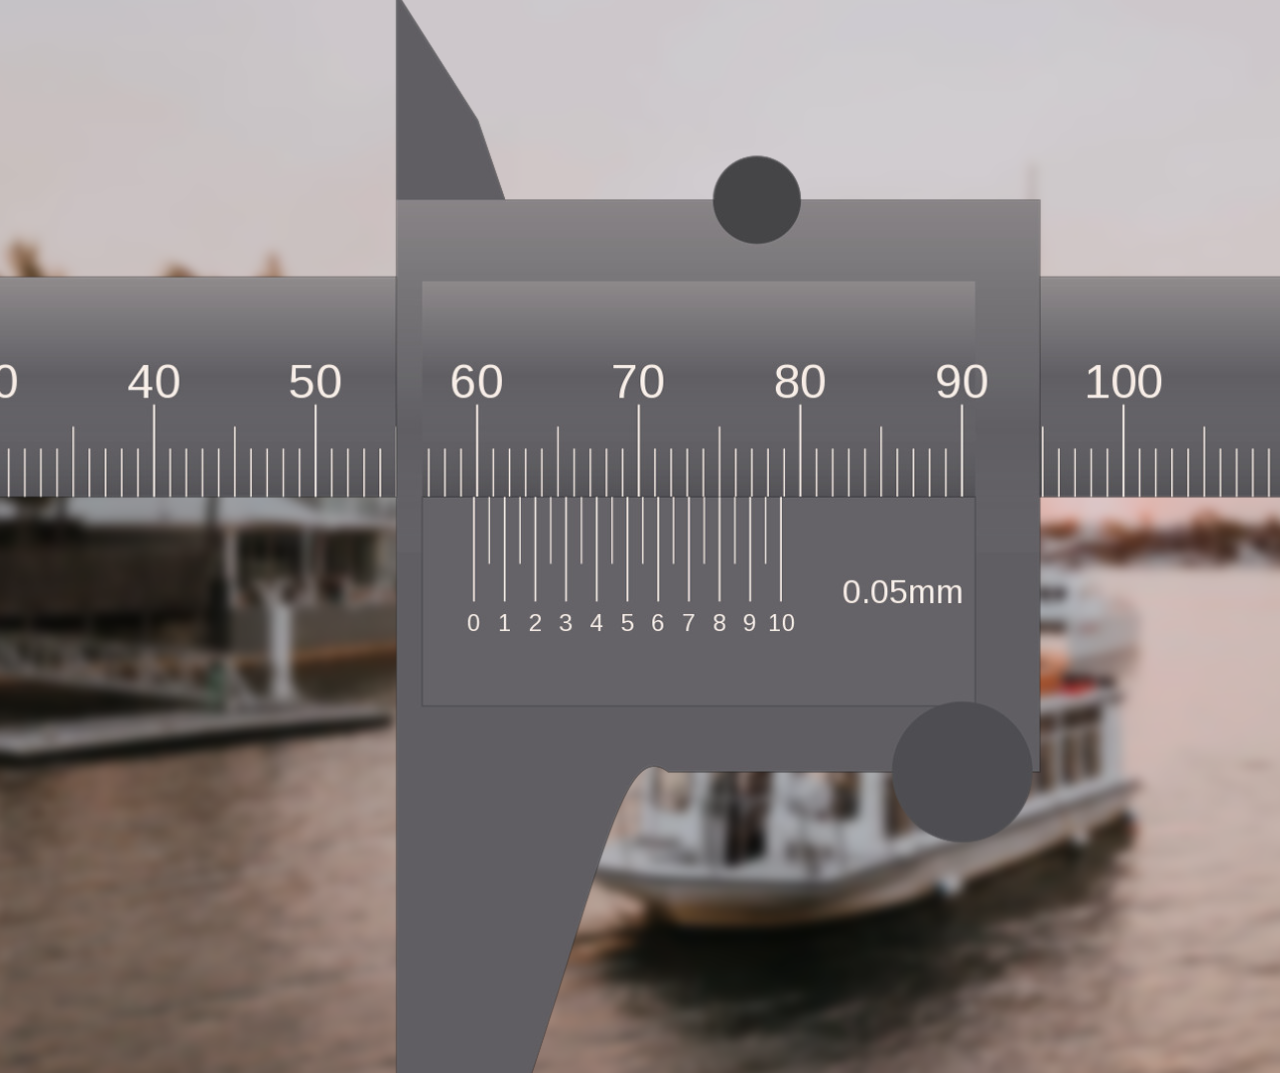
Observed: 59.8 mm
